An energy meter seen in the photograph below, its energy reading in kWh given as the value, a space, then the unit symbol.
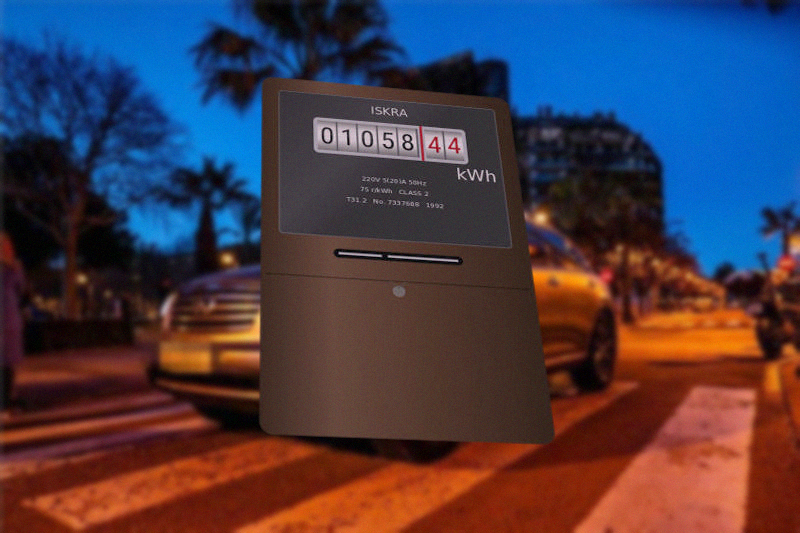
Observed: 1058.44 kWh
